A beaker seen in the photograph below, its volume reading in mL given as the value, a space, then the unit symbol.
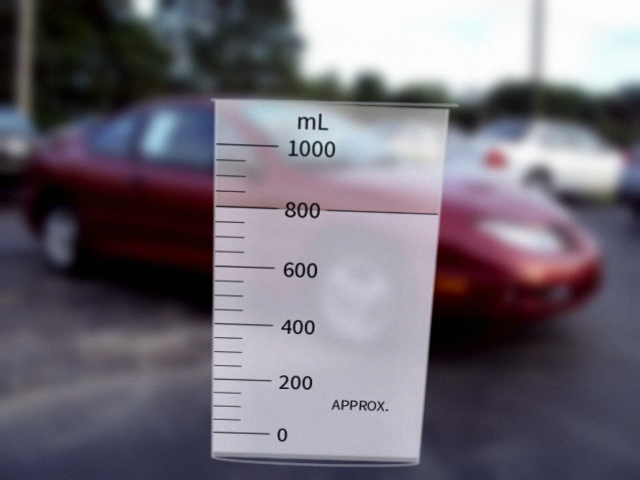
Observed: 800 mL
